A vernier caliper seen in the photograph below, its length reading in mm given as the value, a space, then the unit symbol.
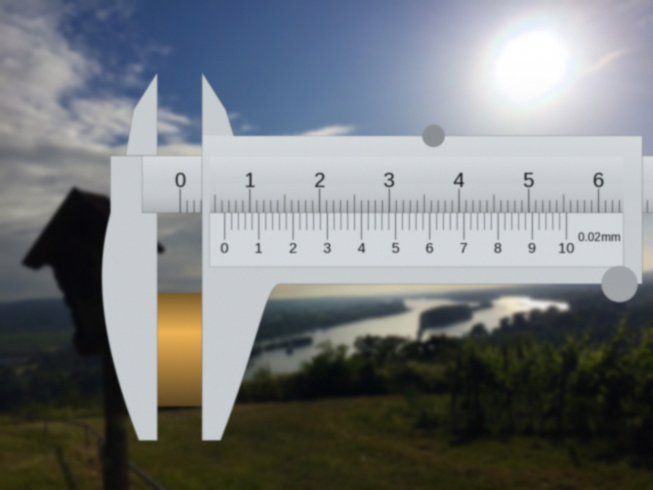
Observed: 6.4 mm
